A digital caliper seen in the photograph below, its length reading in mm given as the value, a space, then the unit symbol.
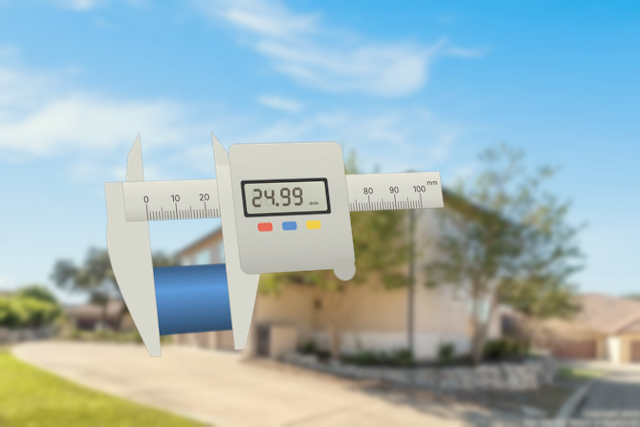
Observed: 24.99 mm
